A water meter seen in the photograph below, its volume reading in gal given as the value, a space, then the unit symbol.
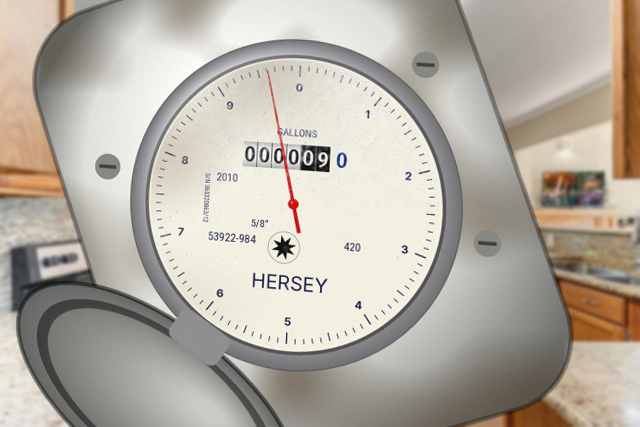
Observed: 89.6 gal
